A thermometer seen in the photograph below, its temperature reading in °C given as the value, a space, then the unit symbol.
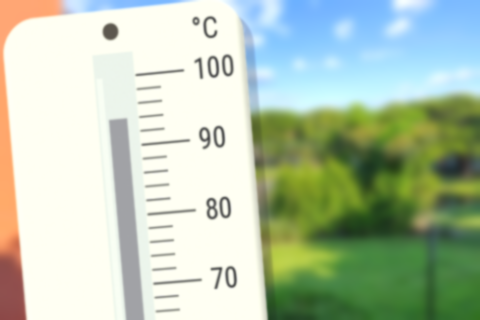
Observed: 94 °C
